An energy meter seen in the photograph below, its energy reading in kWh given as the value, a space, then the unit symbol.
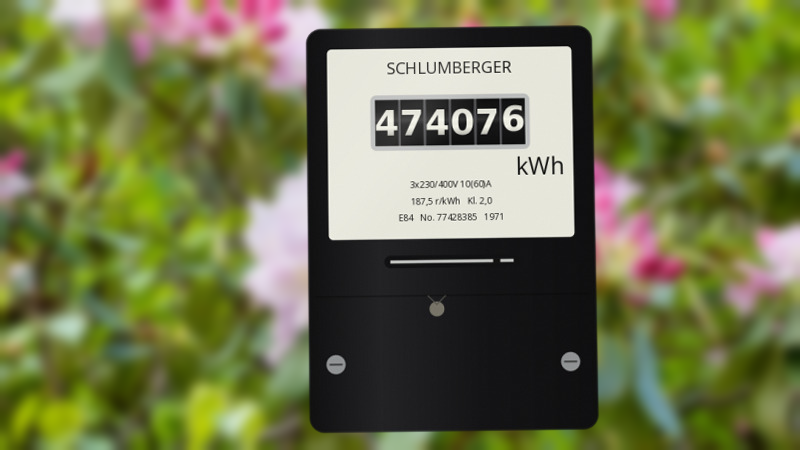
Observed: 474076 kWh
